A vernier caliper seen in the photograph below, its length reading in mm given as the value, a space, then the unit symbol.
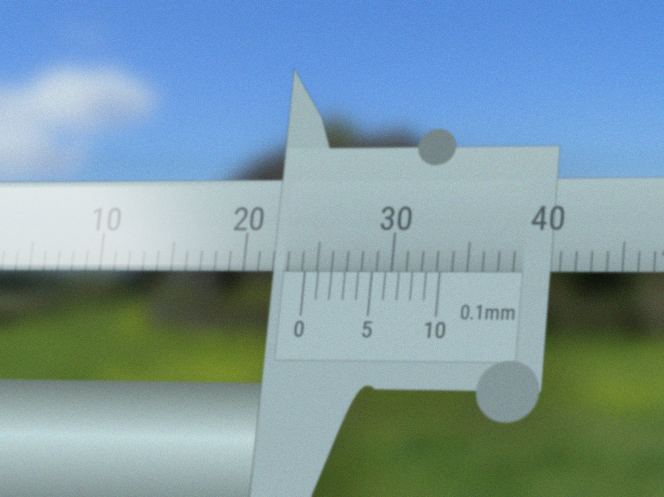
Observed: 24.2 mm
